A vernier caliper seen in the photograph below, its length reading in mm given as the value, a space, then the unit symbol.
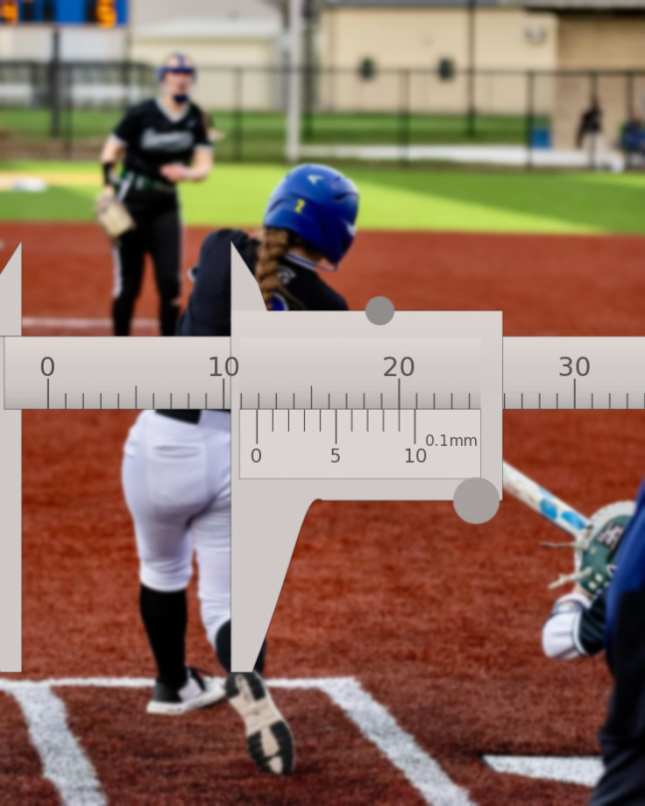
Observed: 11.9 mm
